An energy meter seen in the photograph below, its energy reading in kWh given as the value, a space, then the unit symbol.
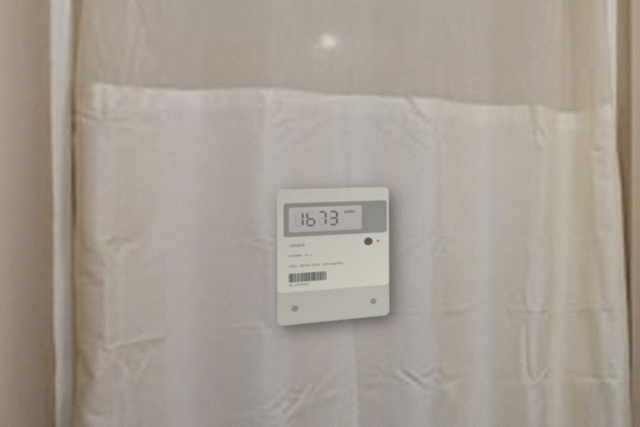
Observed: 1673 kWh
